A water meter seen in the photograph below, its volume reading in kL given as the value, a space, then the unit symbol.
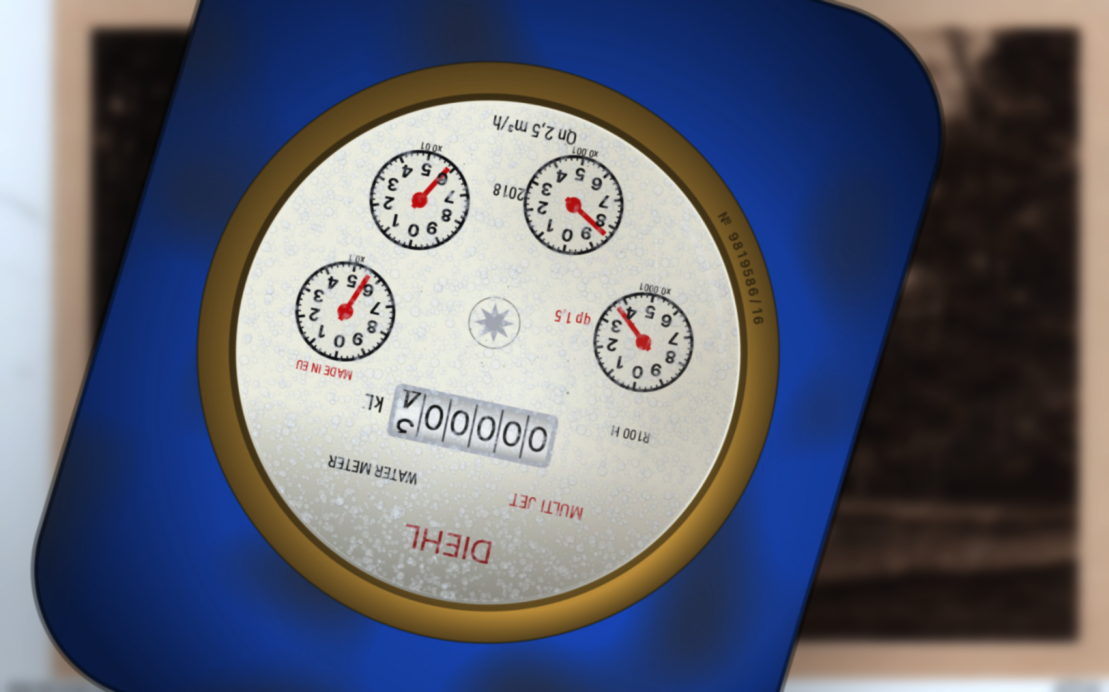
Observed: 3.5583 kL
